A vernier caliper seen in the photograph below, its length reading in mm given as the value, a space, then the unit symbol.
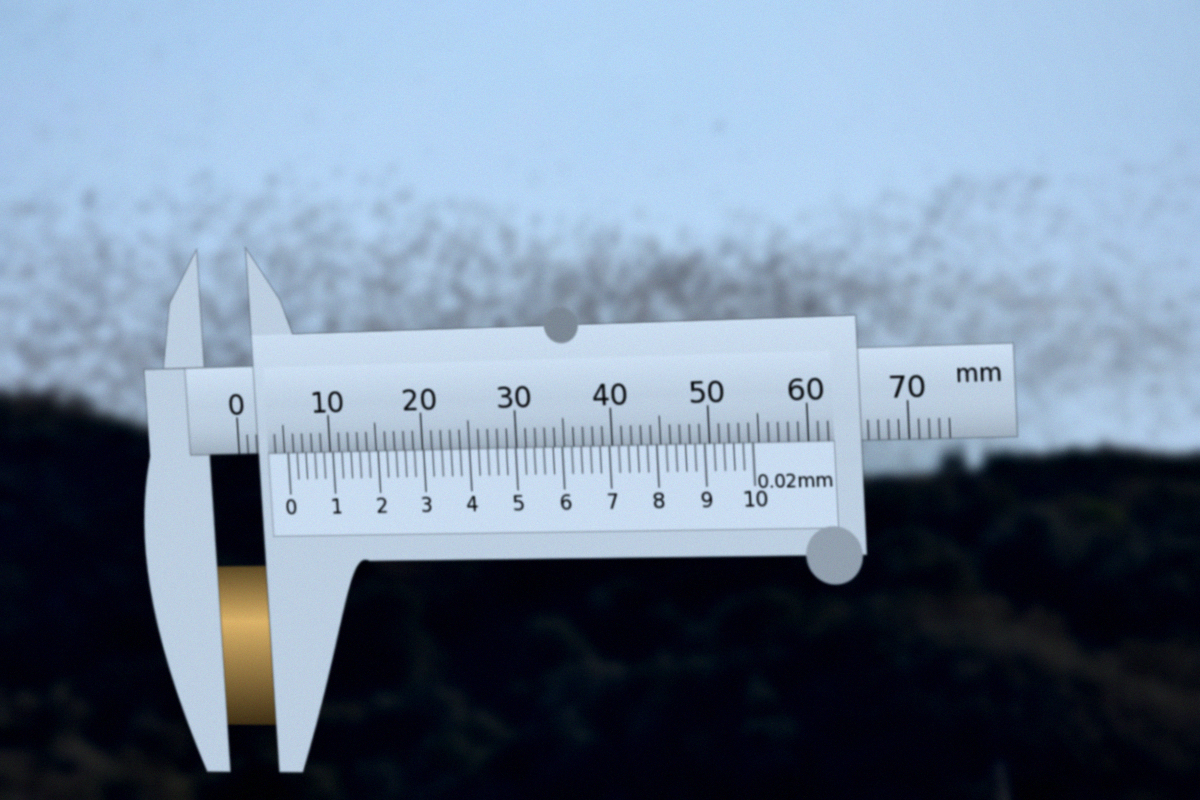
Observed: 5.4 mm
